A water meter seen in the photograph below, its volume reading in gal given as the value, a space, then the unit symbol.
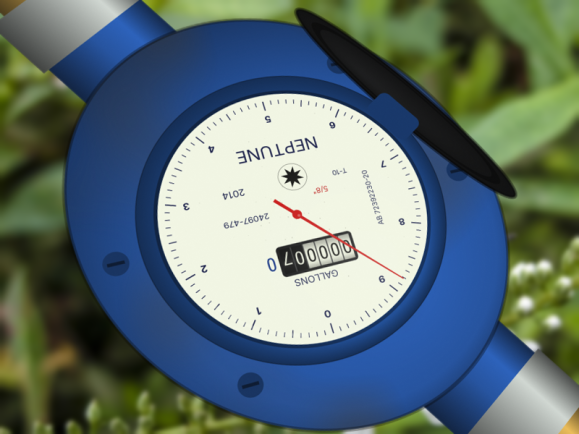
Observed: 68.8 gal
